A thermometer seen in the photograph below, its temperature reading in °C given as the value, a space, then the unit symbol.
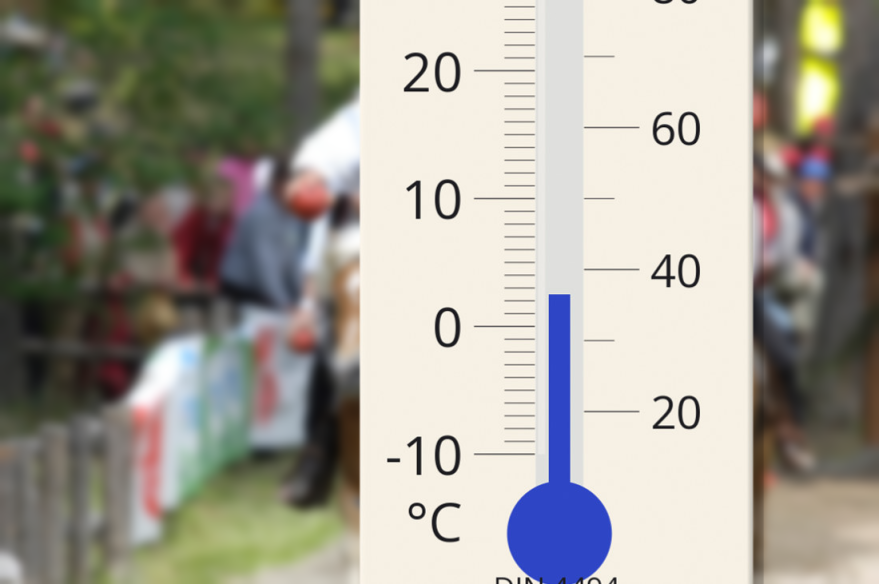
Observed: 2.5 °C
